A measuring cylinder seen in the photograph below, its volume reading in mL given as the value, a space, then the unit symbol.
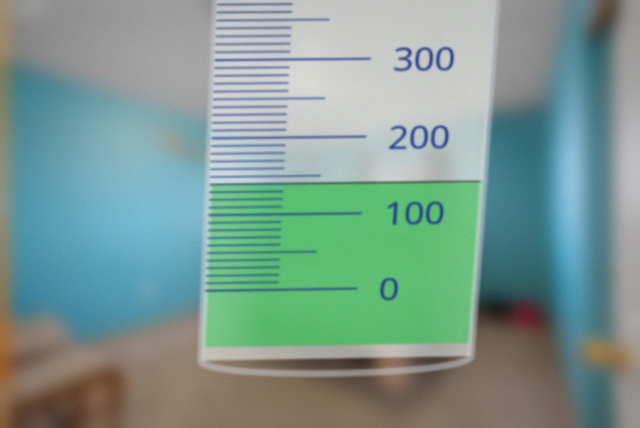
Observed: 140 mL
